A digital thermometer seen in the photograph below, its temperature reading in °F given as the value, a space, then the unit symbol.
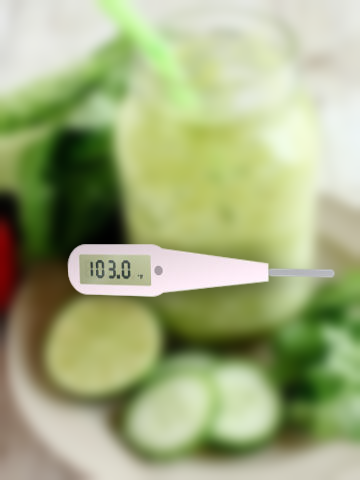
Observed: 103.0 °F
